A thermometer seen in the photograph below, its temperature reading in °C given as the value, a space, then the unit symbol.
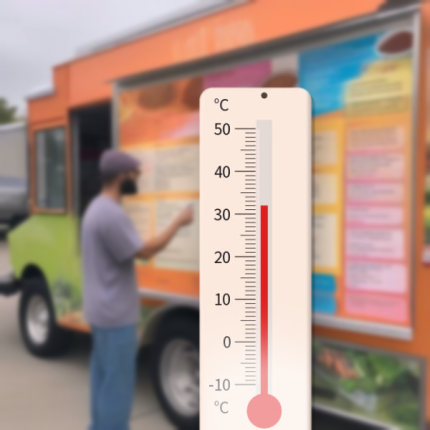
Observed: 32 °C
